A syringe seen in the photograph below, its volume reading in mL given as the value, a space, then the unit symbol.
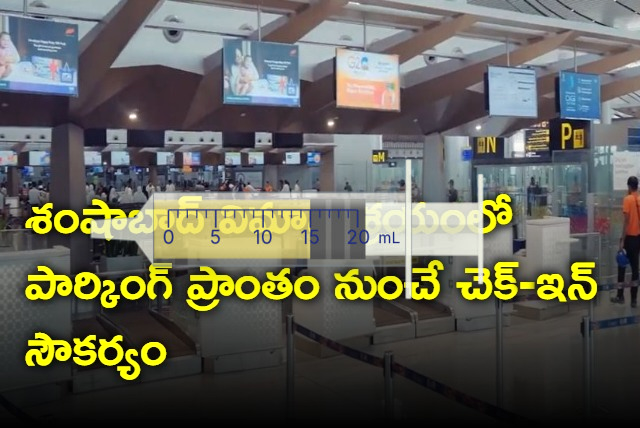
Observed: 15 mL
